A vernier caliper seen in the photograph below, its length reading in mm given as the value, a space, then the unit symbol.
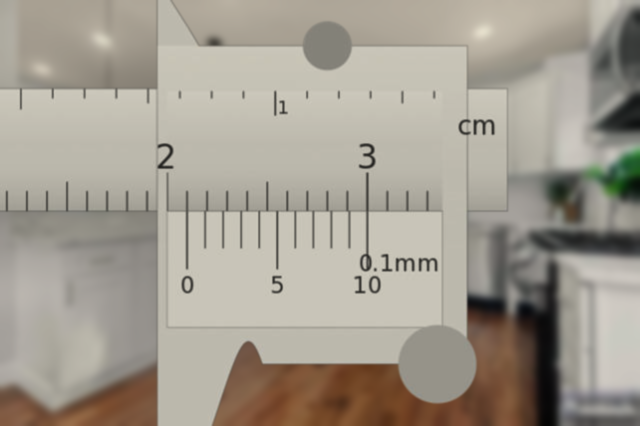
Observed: 21.0 mm
